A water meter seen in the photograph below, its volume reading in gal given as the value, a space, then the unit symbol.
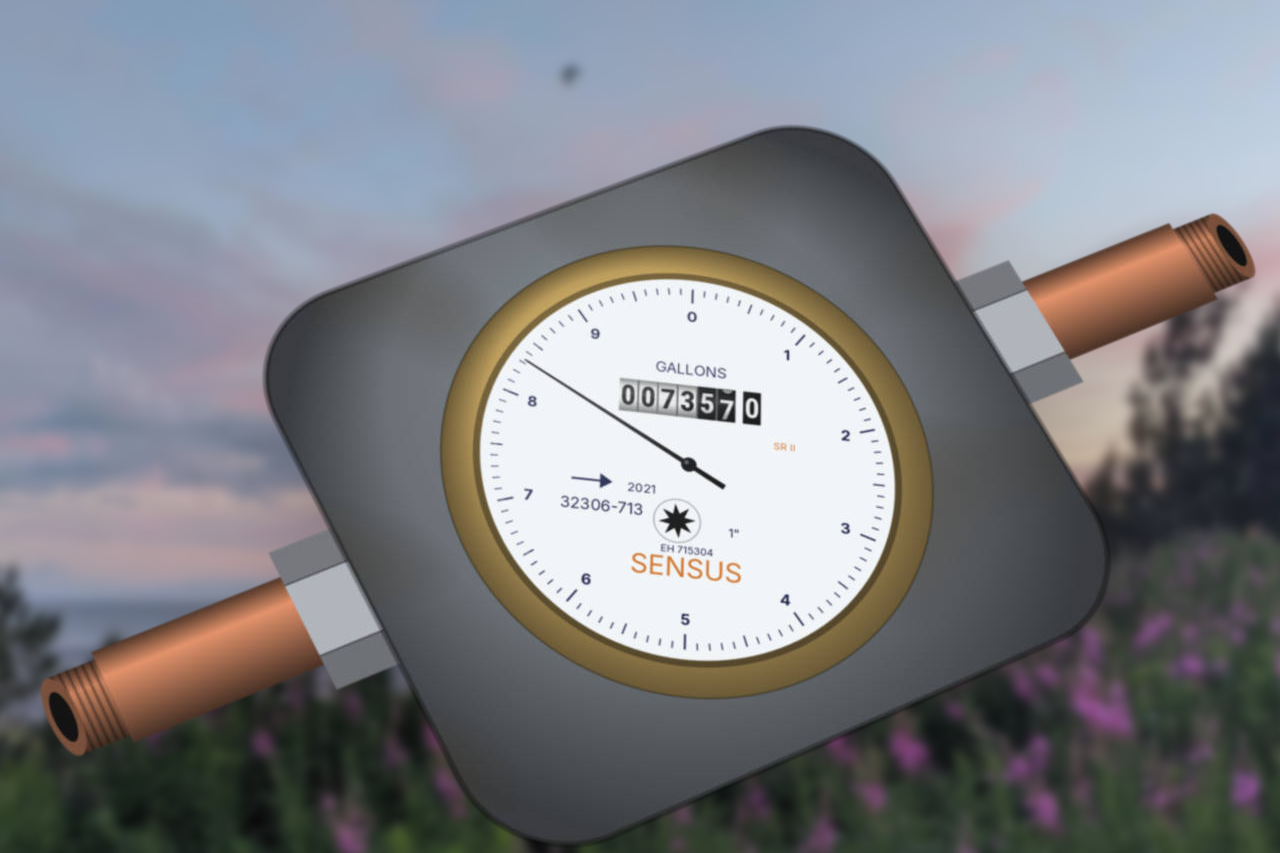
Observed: 73568.3 gal
